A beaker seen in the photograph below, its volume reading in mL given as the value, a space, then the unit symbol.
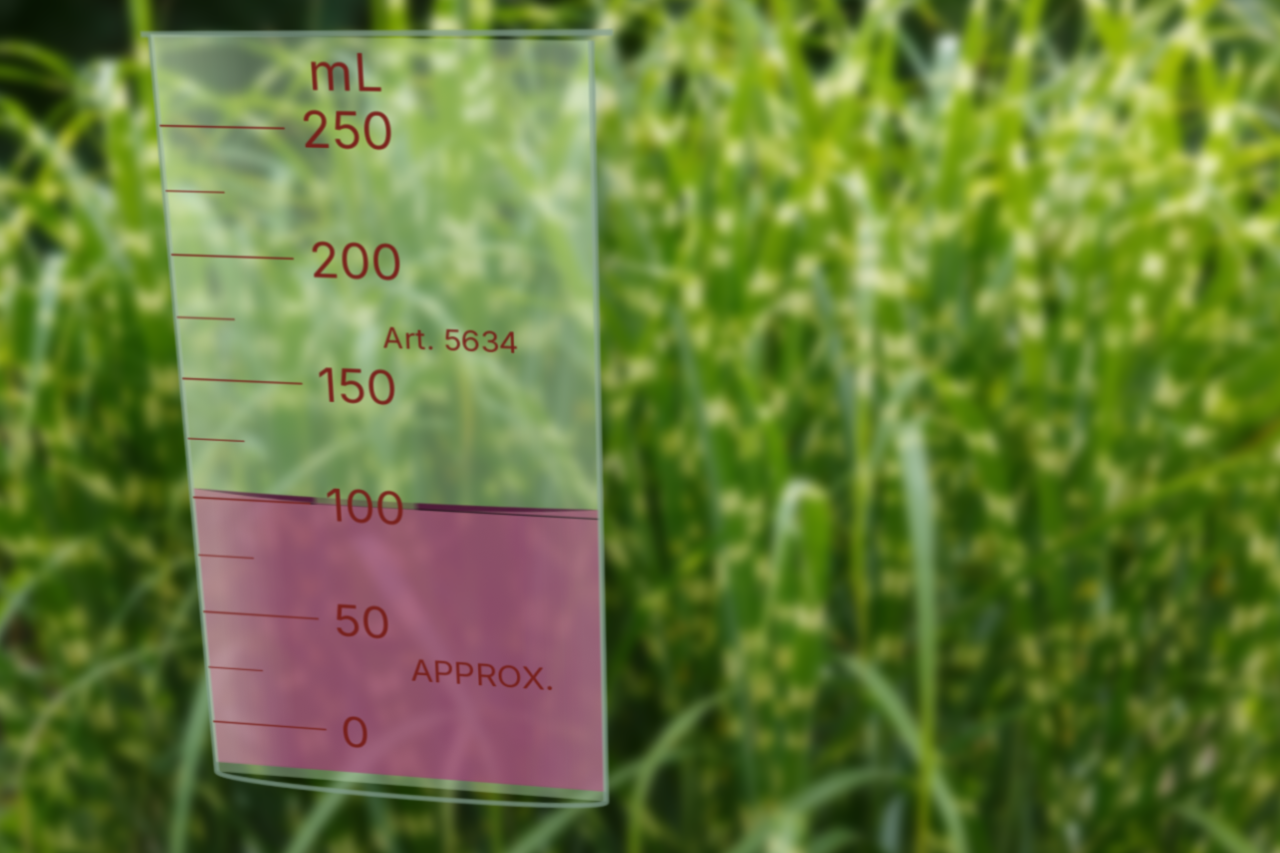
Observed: 100 mL
